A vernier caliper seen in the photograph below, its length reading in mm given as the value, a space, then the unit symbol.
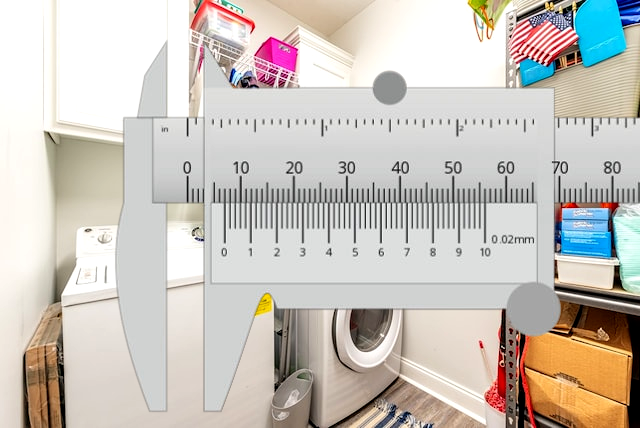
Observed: 7.0 mm
